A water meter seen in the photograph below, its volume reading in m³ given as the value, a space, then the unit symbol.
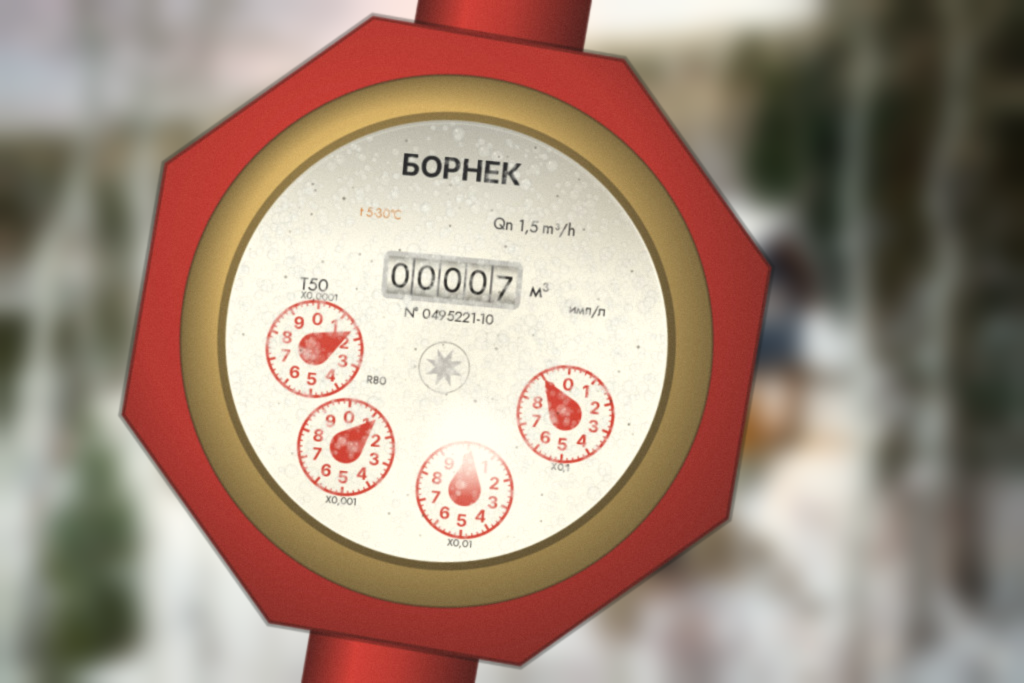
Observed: 6.9011 m³
